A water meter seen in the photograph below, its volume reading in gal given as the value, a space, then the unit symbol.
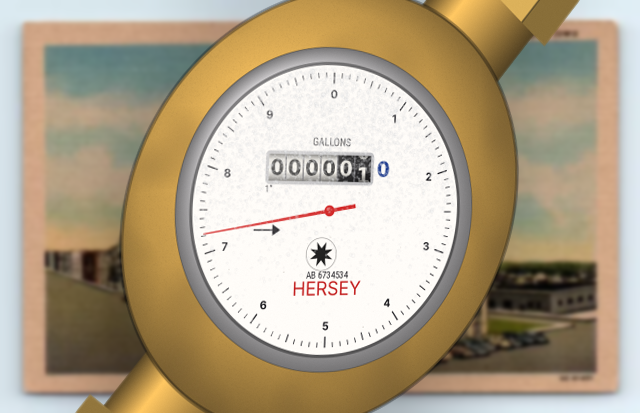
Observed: 7.2 gal
